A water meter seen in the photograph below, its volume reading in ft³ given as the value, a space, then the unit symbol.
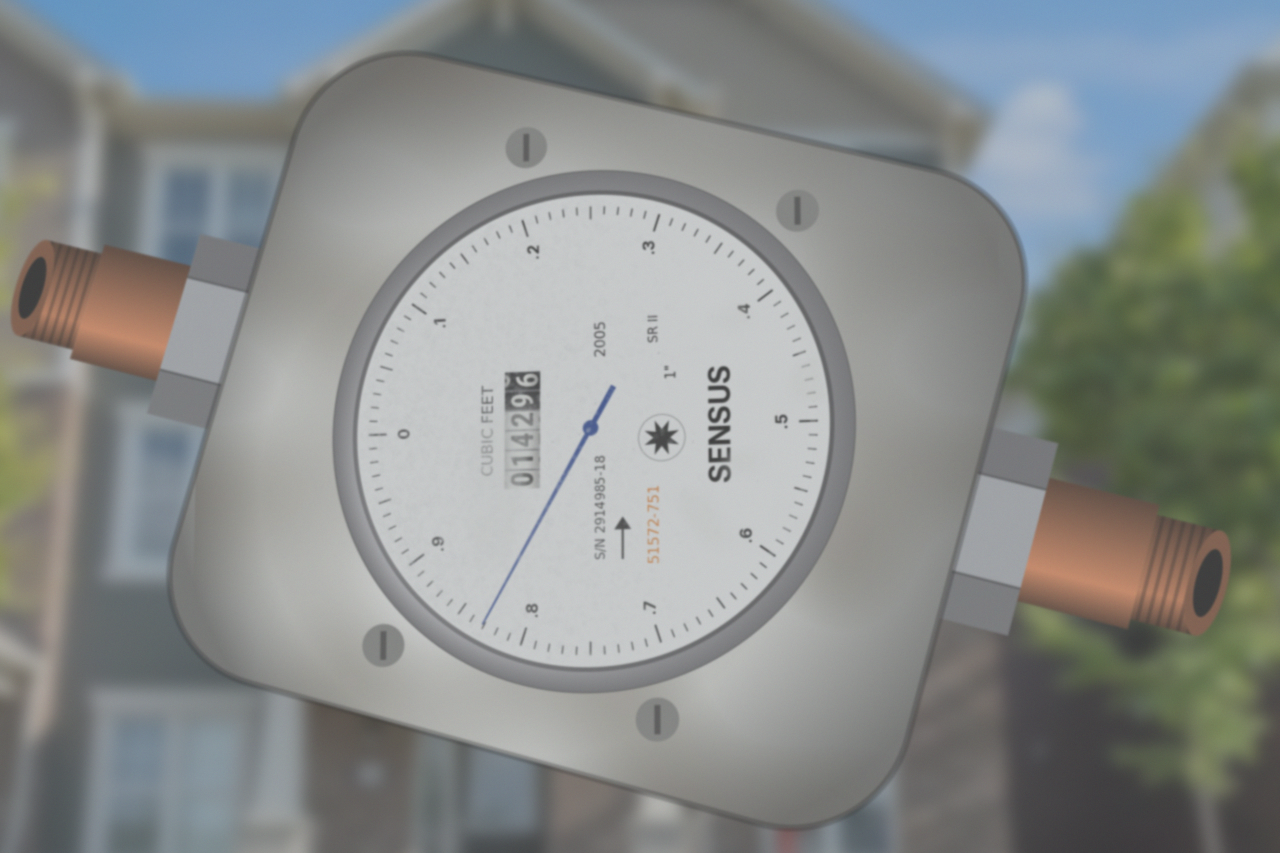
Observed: 14295.83 ft³
